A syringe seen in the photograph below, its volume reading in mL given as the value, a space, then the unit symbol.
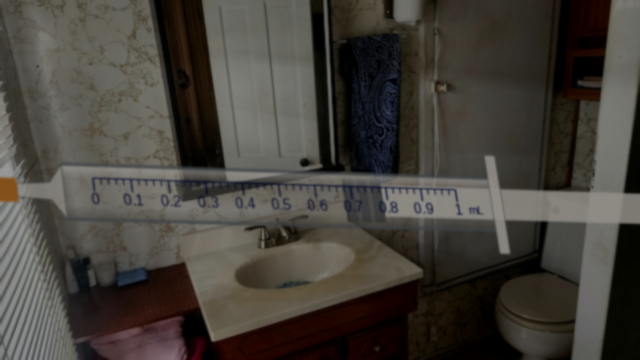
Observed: 0.68 mL
